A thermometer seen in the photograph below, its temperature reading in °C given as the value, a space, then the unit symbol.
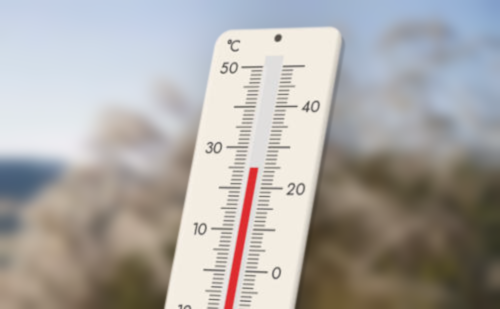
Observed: 25 °C
